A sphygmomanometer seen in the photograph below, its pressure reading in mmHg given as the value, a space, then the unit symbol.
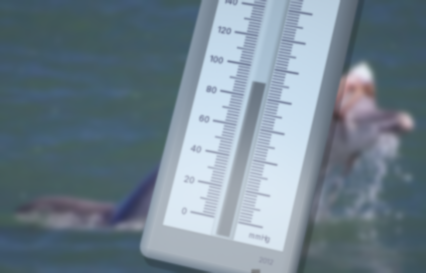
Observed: 90 mmHg
